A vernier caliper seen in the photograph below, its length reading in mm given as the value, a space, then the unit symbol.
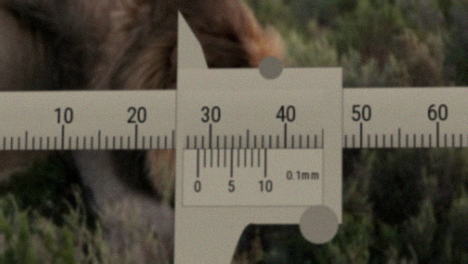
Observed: 28.4 mm
